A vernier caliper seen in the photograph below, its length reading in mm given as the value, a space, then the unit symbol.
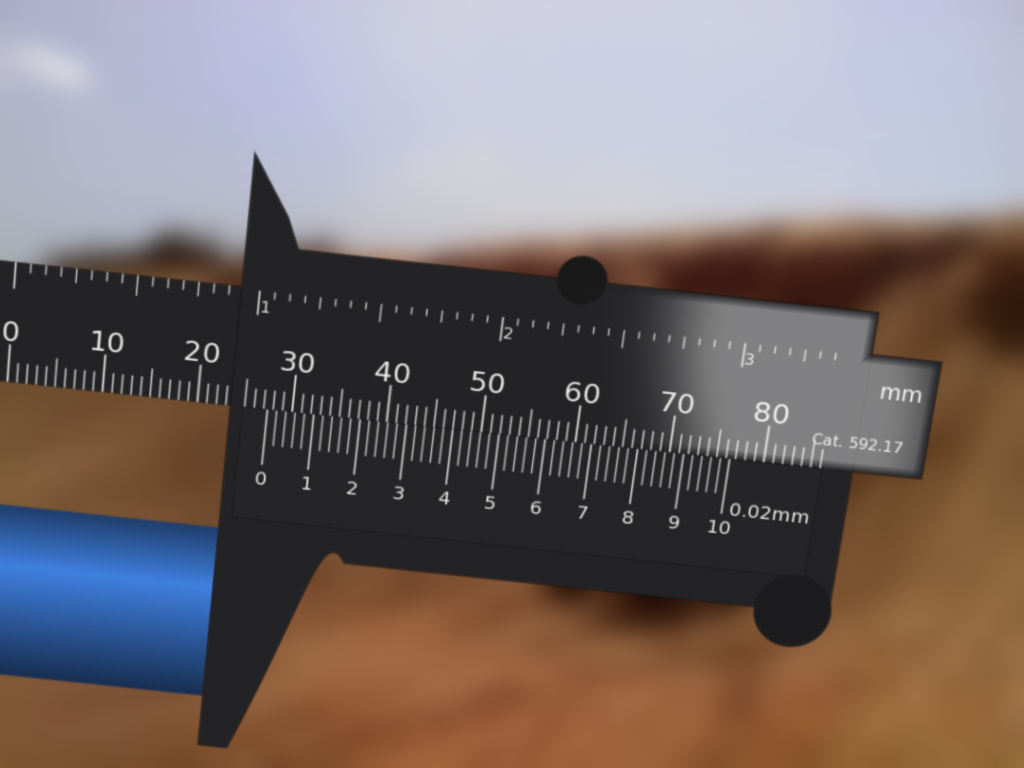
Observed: 27.4 mm
